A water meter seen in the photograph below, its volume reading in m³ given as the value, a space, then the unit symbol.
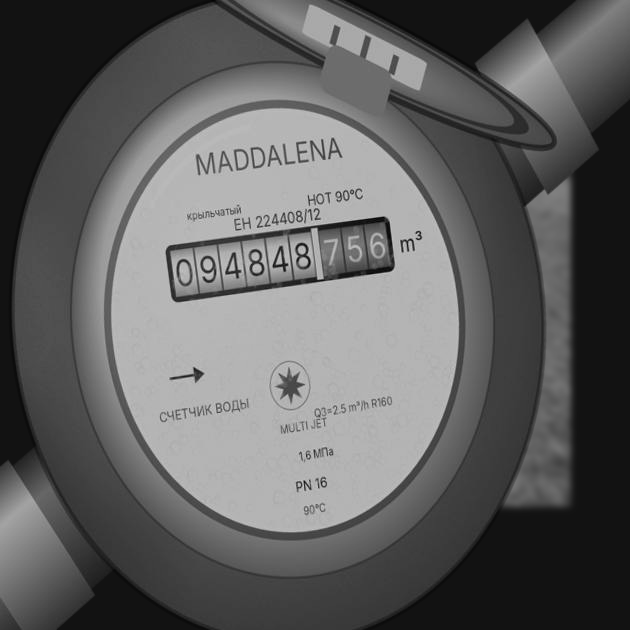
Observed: 94848.756 m³
